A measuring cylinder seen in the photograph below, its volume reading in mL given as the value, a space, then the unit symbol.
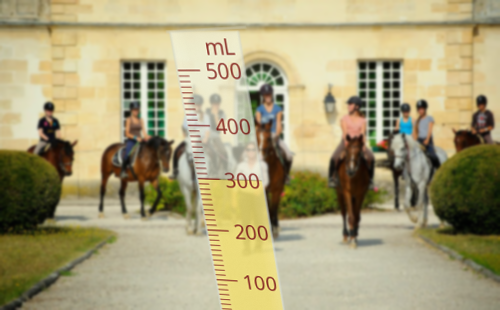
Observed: 300 mL
